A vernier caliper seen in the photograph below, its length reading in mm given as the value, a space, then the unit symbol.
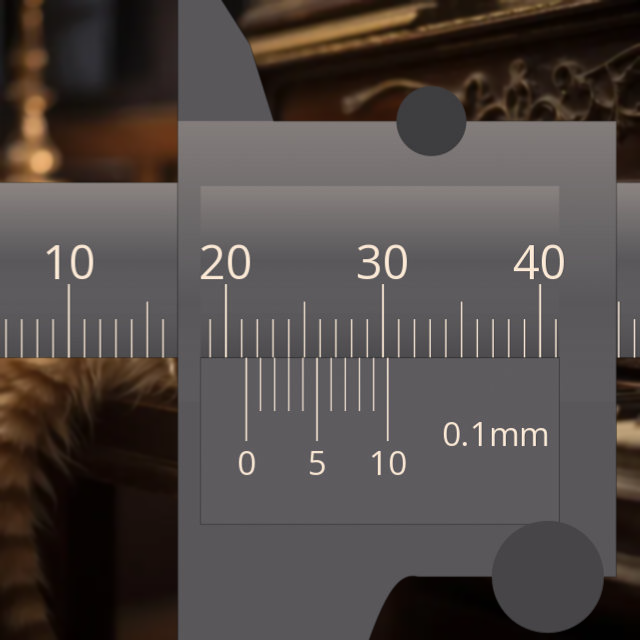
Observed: 21.3 mm
